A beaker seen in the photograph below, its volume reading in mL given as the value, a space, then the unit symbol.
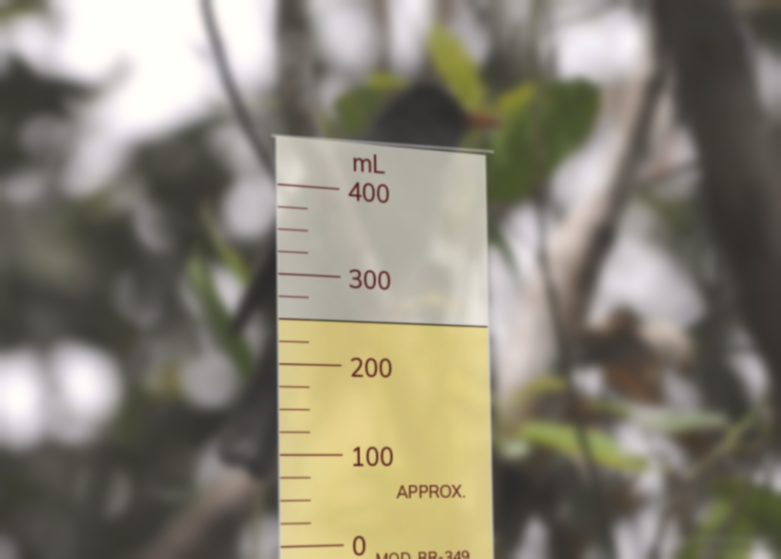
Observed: 250 mL
